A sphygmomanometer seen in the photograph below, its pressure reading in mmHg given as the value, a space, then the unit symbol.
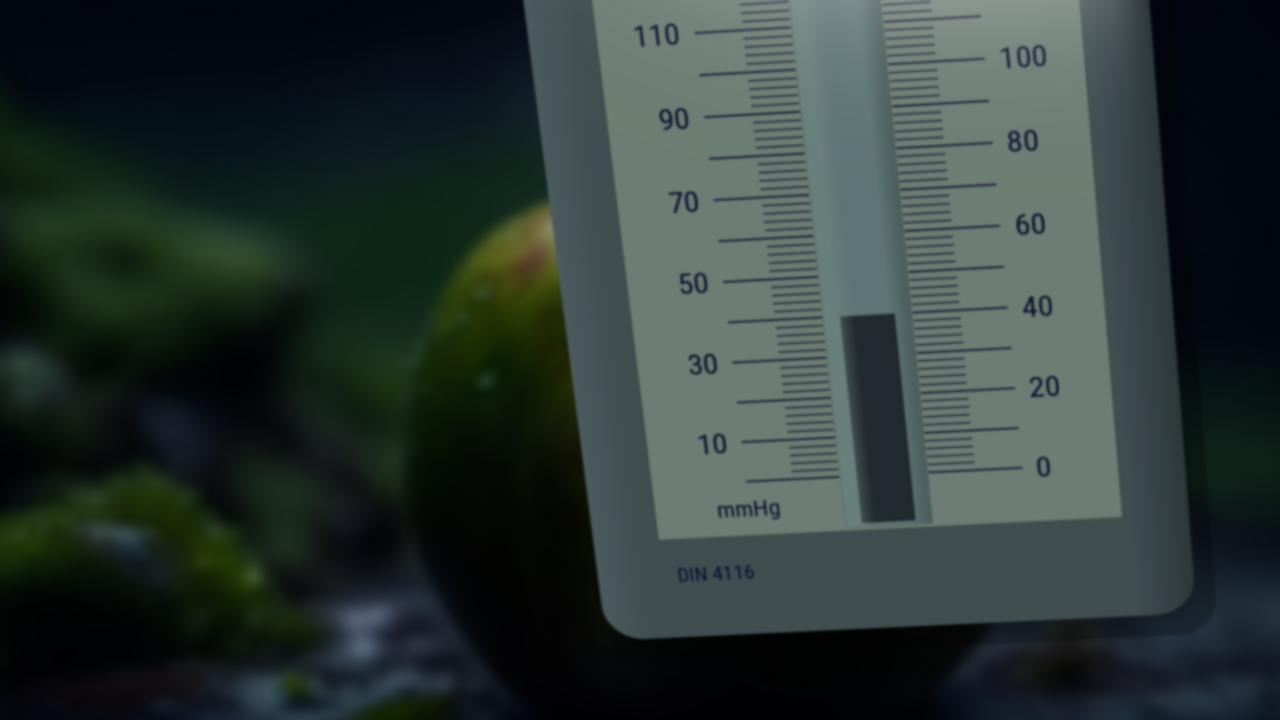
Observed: 40 mmHg
